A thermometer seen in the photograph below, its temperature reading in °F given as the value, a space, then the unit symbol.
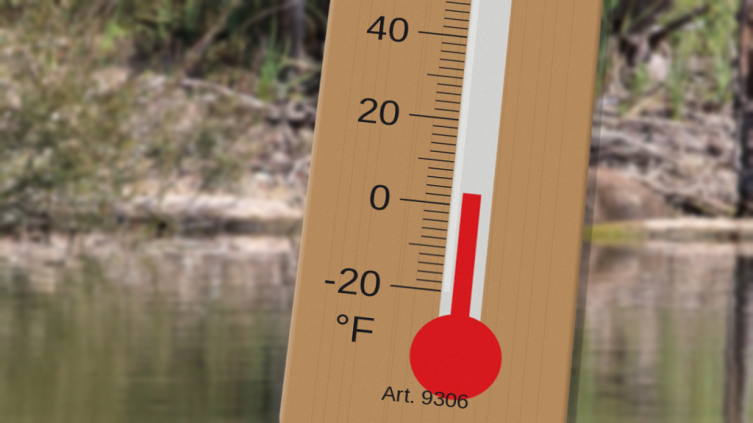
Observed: 3 °F
